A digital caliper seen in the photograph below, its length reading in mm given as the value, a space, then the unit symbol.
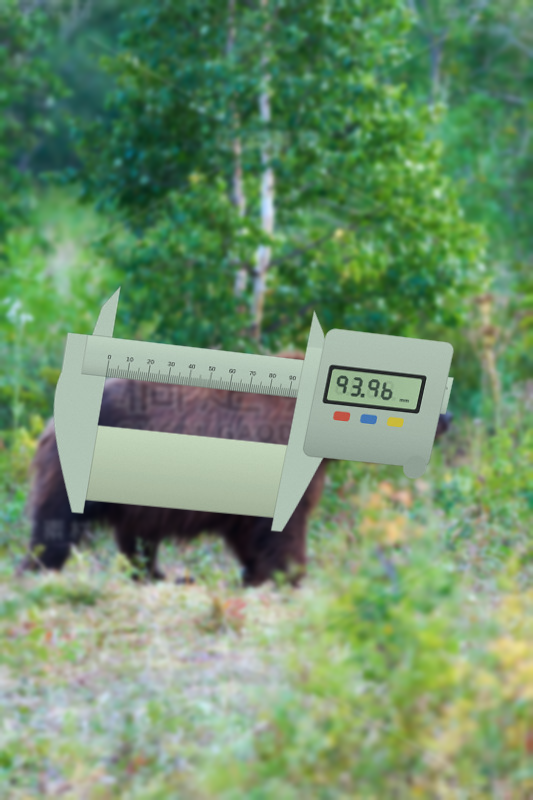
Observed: 93.96 mm
